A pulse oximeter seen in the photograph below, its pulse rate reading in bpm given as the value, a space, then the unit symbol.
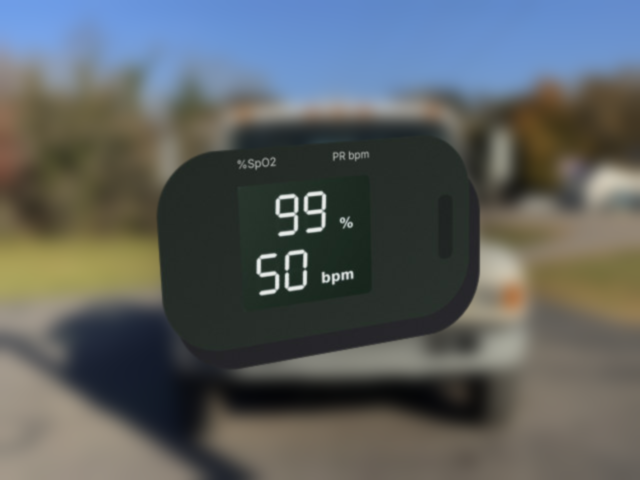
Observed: 50 bpm
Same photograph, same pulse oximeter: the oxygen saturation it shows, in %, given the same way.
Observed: 99 %
